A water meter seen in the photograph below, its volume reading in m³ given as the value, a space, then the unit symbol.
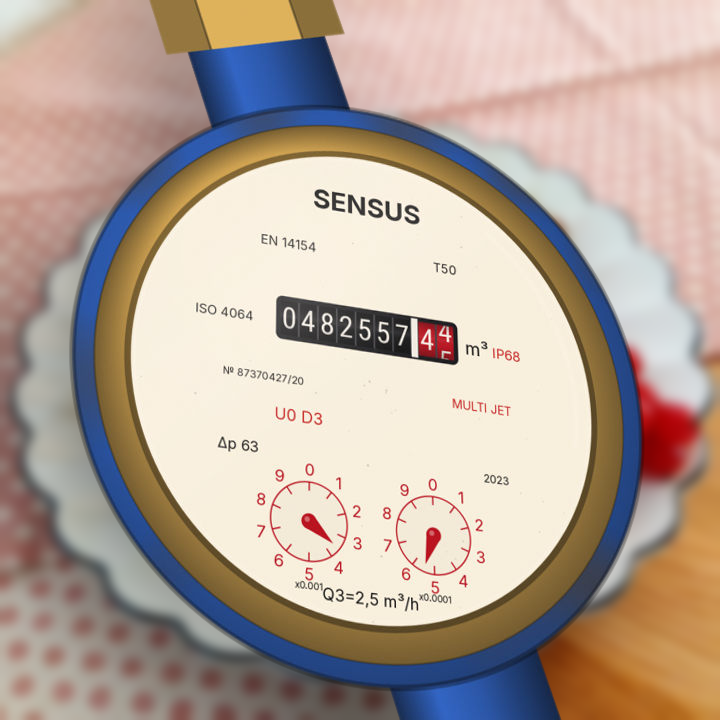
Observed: 482557.4435 m³
